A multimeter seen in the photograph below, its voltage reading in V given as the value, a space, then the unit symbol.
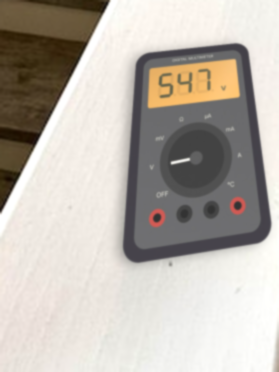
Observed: 547 V
